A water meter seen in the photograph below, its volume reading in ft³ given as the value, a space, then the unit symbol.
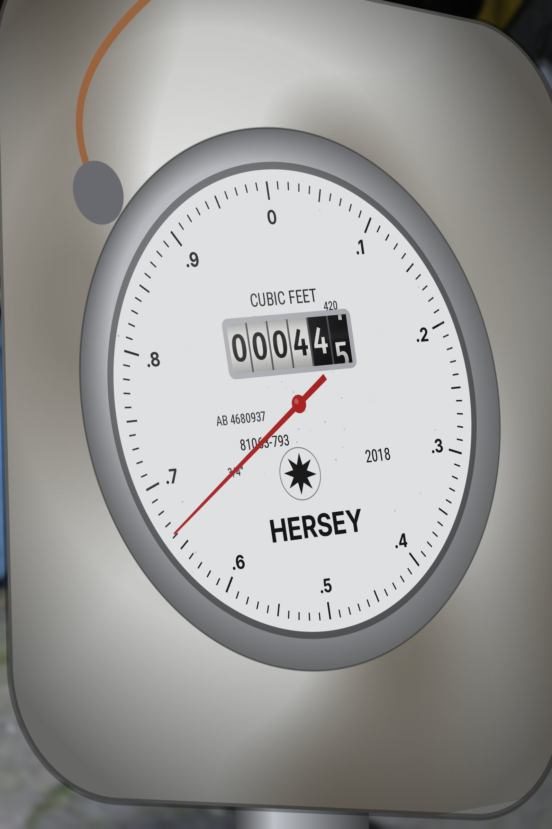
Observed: 444.66 ft³
